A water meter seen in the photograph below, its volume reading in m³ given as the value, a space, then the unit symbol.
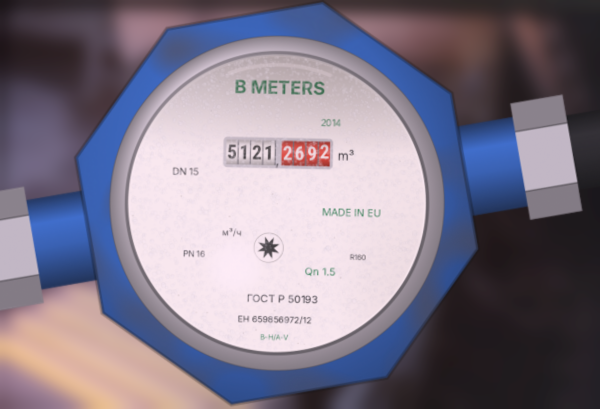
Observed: 5121.2692 m³
